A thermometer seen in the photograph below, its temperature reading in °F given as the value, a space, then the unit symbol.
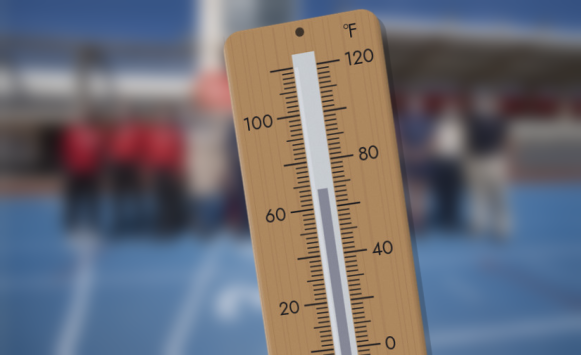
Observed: 68 °F
